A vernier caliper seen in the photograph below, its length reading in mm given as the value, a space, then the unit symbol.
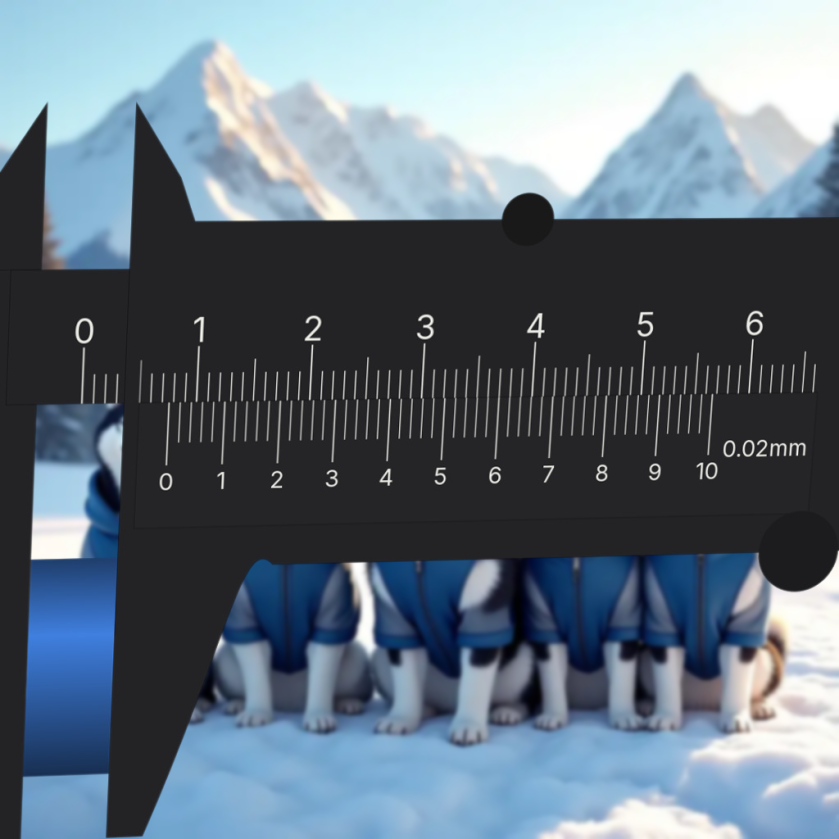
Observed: 7.6 mm
